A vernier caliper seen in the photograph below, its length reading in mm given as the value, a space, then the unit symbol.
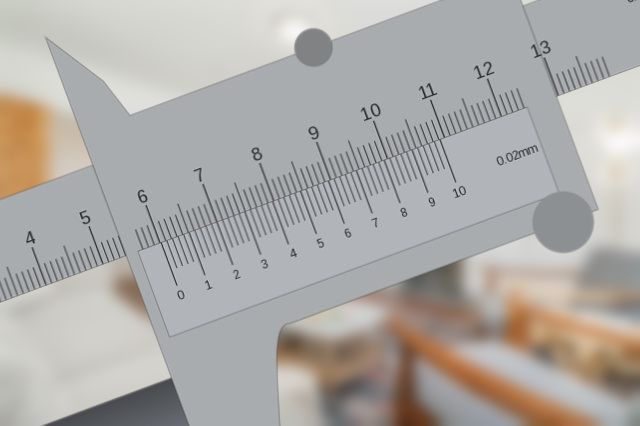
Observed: 60.2 mm
